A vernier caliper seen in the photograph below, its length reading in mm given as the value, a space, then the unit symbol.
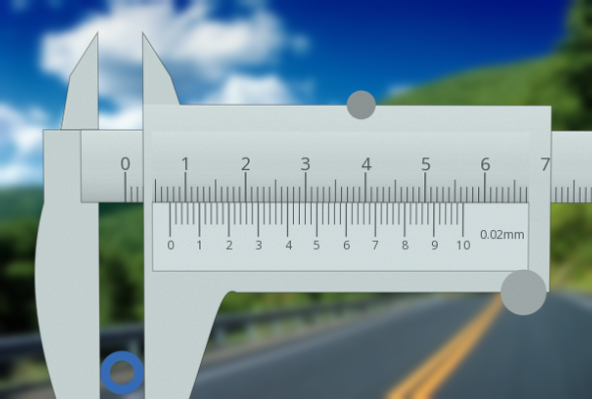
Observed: 7.4 mm
